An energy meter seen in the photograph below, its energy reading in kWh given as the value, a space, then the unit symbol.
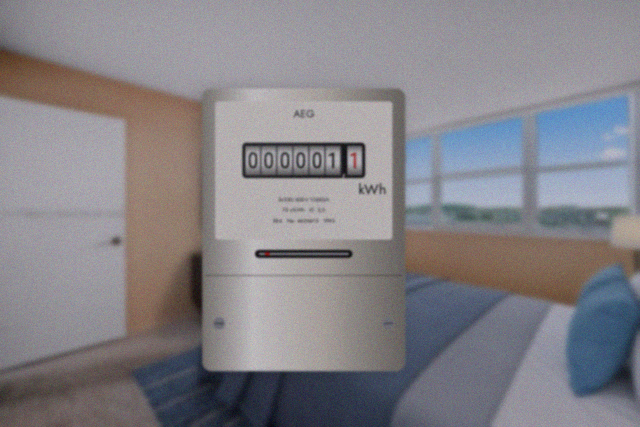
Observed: 1.1 kWh
